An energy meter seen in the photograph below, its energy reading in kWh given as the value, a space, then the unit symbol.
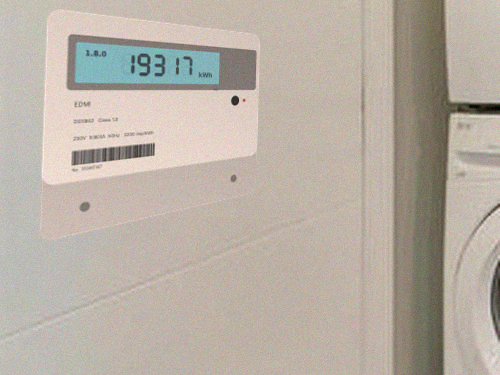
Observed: 19317 kWh
